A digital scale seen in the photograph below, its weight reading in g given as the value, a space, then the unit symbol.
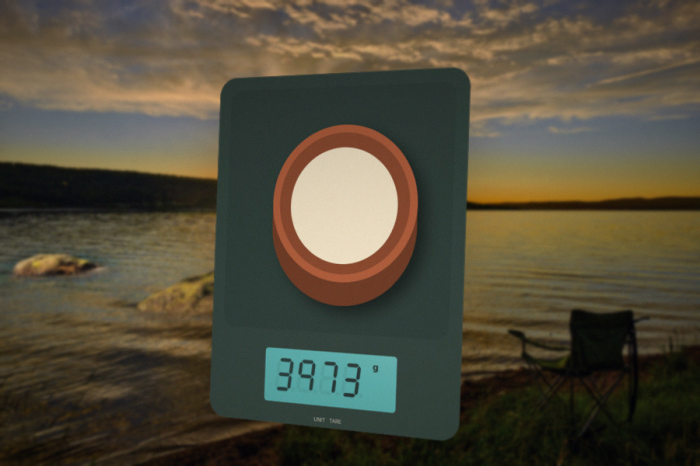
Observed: 3973 g
